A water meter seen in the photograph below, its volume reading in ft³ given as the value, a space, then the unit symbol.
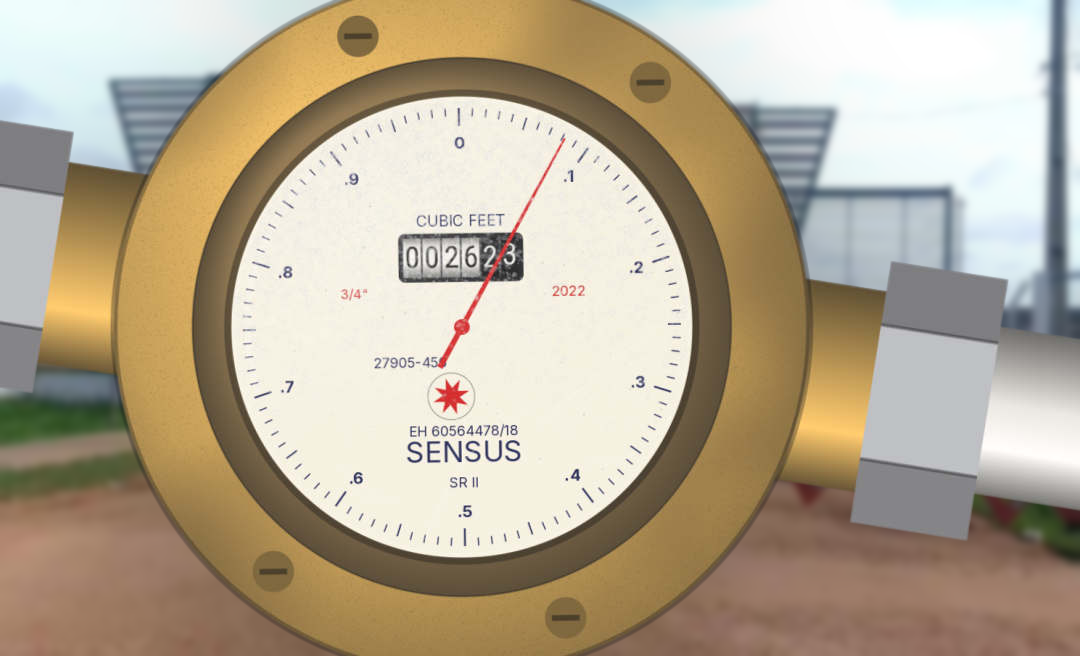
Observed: 2623.08 ft³
